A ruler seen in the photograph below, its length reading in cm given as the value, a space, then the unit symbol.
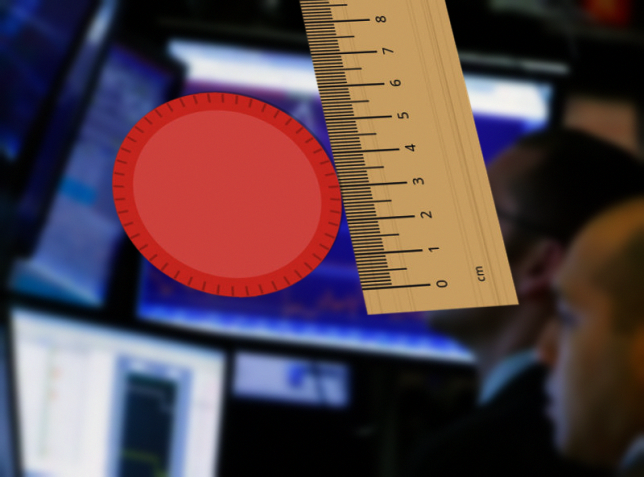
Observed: 6 cm
